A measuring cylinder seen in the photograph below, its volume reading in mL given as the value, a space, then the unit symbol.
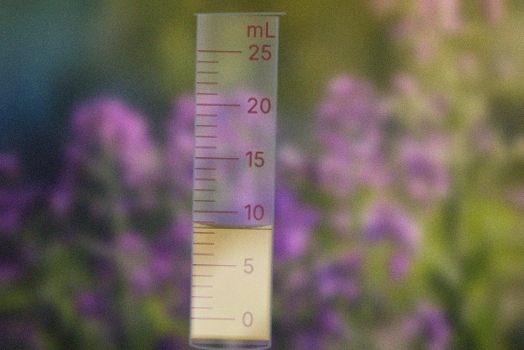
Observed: 8.5 mL
